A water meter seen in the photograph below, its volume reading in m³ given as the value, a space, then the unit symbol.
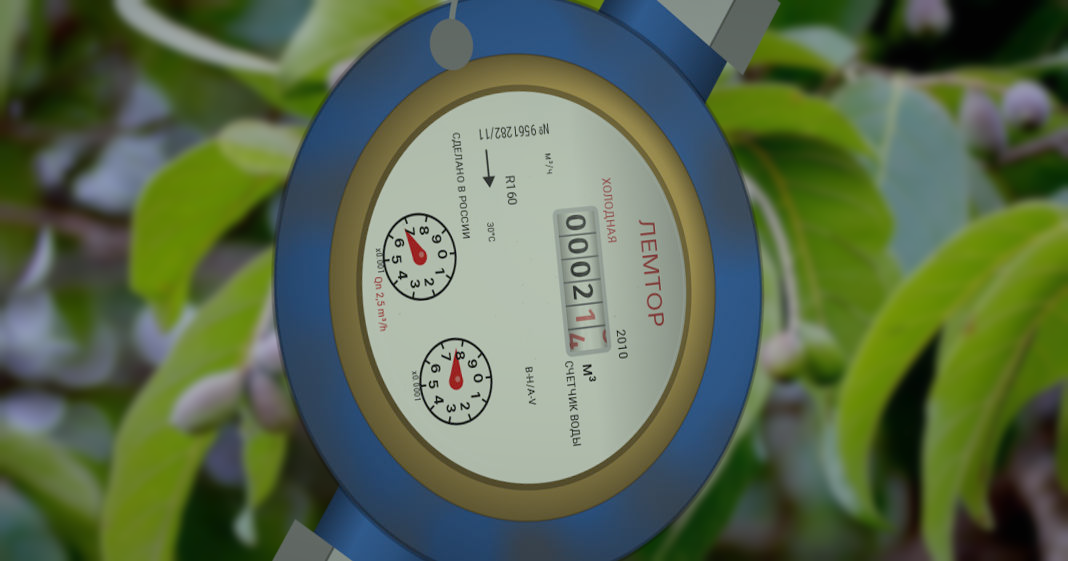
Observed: 2.1367 m³
